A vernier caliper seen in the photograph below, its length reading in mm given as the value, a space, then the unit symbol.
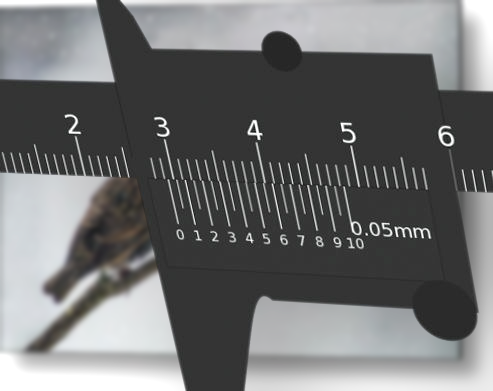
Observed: 29.4 mm
